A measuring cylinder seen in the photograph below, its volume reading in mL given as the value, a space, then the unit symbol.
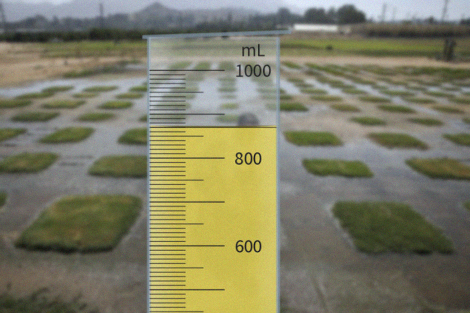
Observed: 870 mL
